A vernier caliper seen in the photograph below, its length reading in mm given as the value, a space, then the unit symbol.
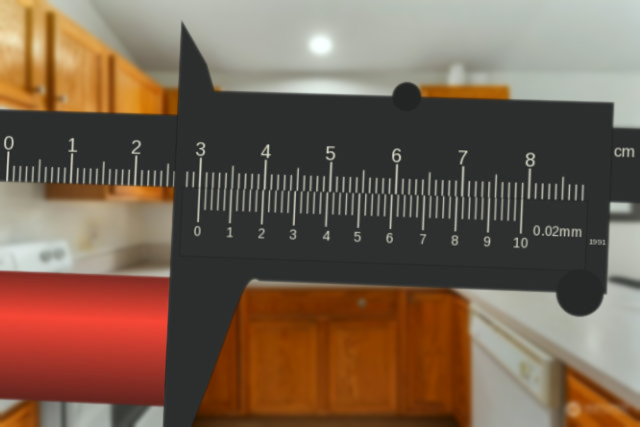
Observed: 30.0 mm
